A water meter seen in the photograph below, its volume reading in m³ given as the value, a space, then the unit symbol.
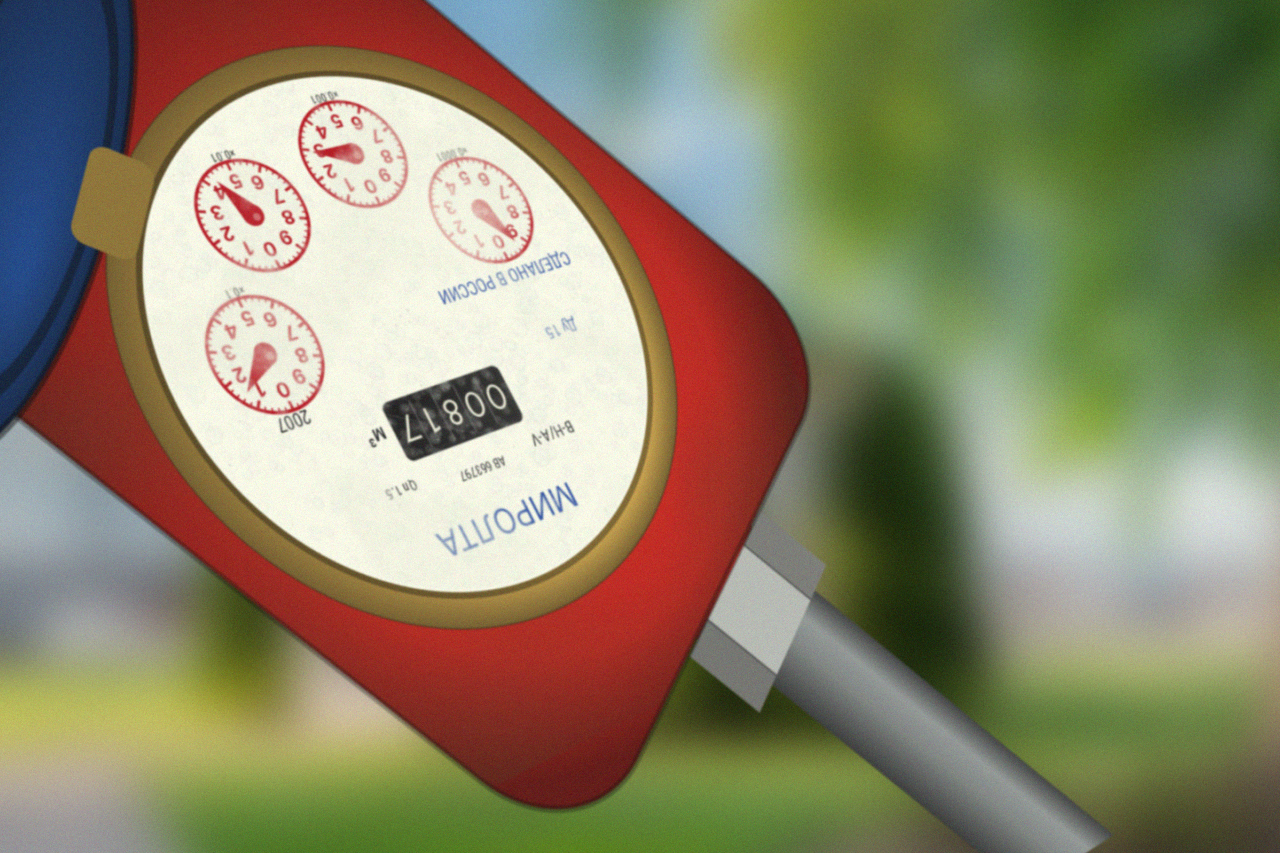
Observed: 817.1429 m³
